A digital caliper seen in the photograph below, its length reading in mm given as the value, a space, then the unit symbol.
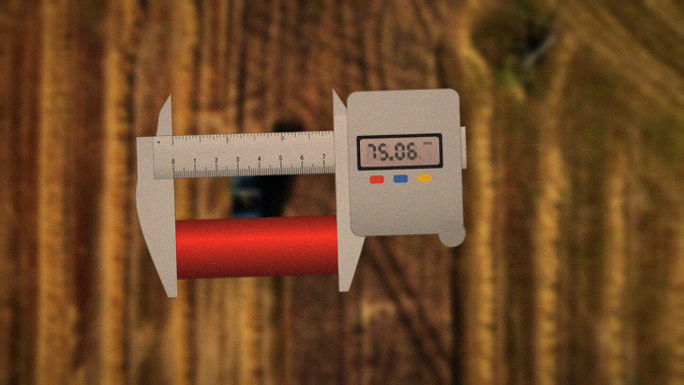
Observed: 75.06 mm
